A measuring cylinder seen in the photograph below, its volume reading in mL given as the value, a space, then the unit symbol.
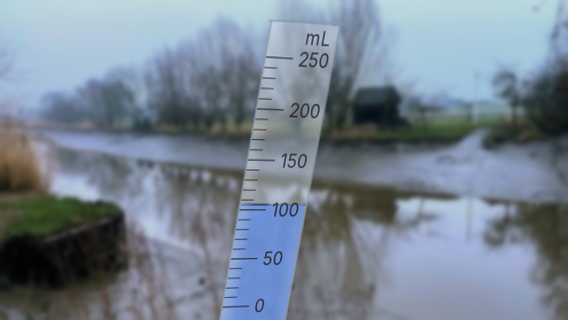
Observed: 105 mL
